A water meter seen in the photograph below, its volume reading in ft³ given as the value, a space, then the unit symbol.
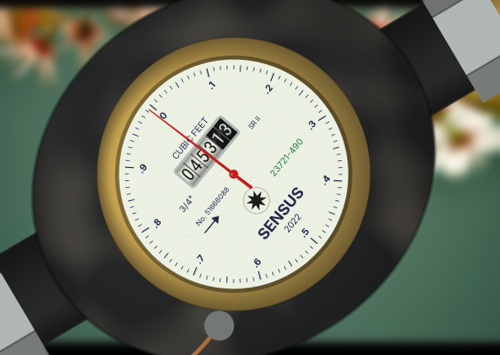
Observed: 45312.99 ft³
